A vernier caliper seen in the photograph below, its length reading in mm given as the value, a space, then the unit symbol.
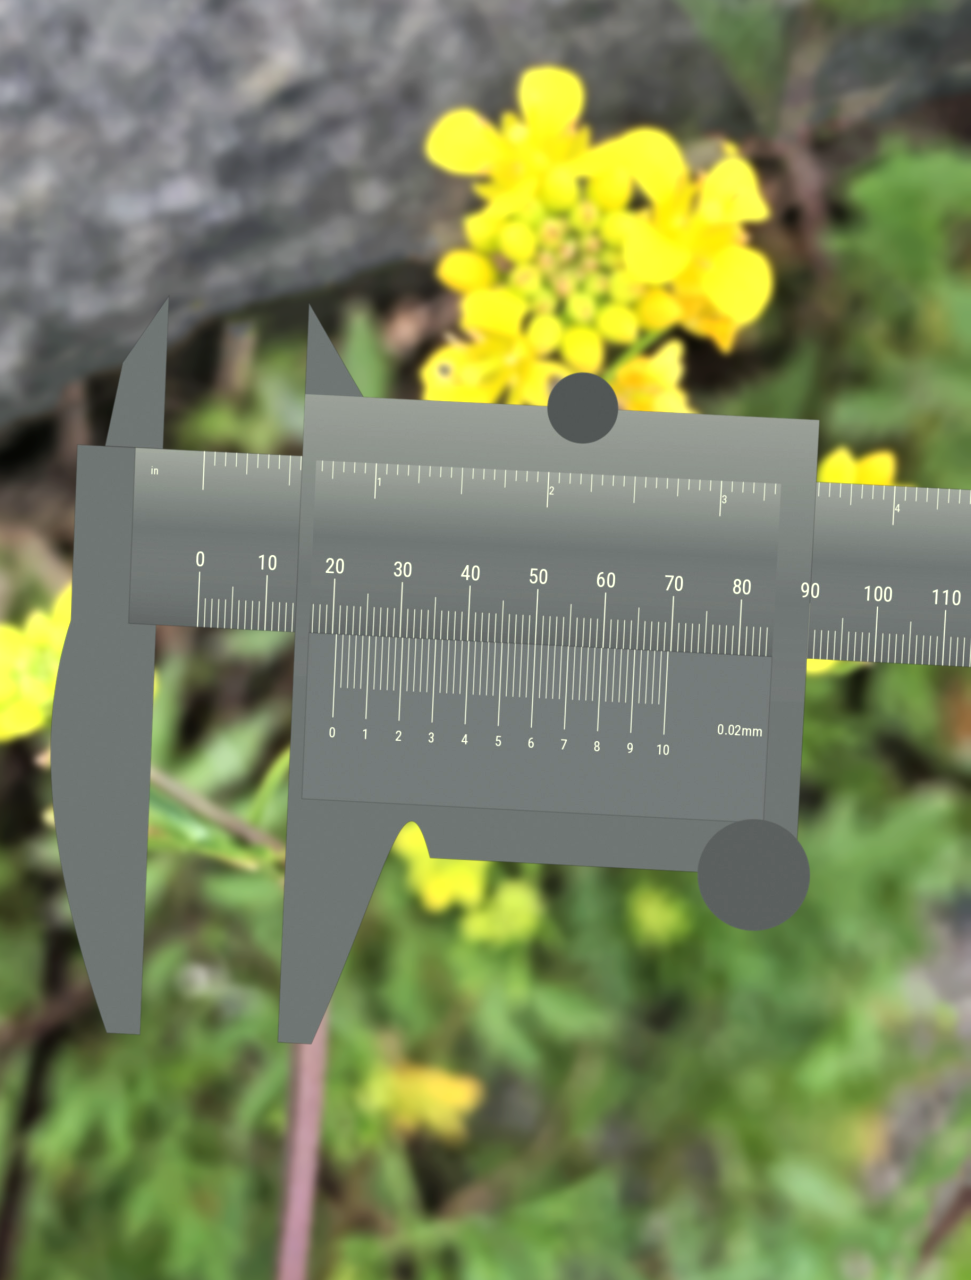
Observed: 20.6 mm
